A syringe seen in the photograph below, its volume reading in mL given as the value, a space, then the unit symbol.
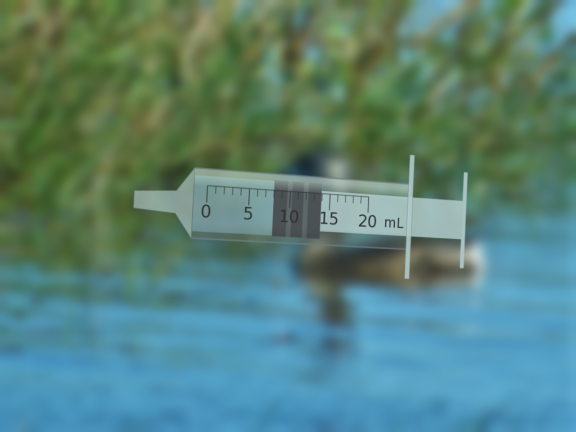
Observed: 8 mL
